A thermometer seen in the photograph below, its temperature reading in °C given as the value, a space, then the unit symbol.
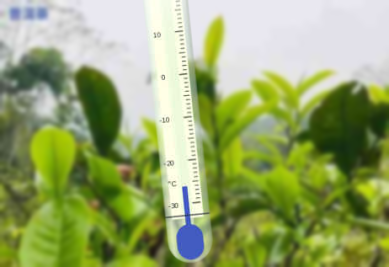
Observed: -26 °C
